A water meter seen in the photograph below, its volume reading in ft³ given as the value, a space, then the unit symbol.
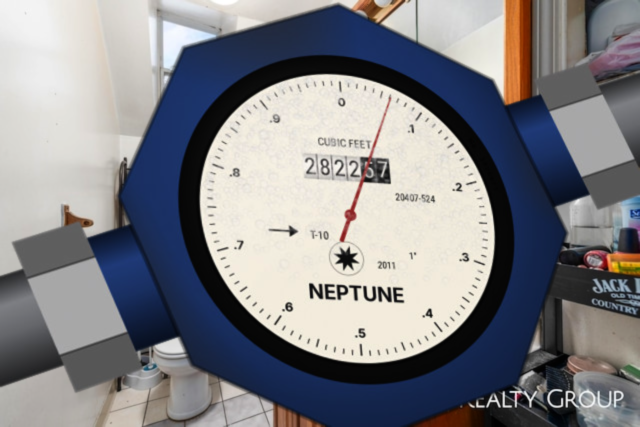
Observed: 282257.06 ft³
